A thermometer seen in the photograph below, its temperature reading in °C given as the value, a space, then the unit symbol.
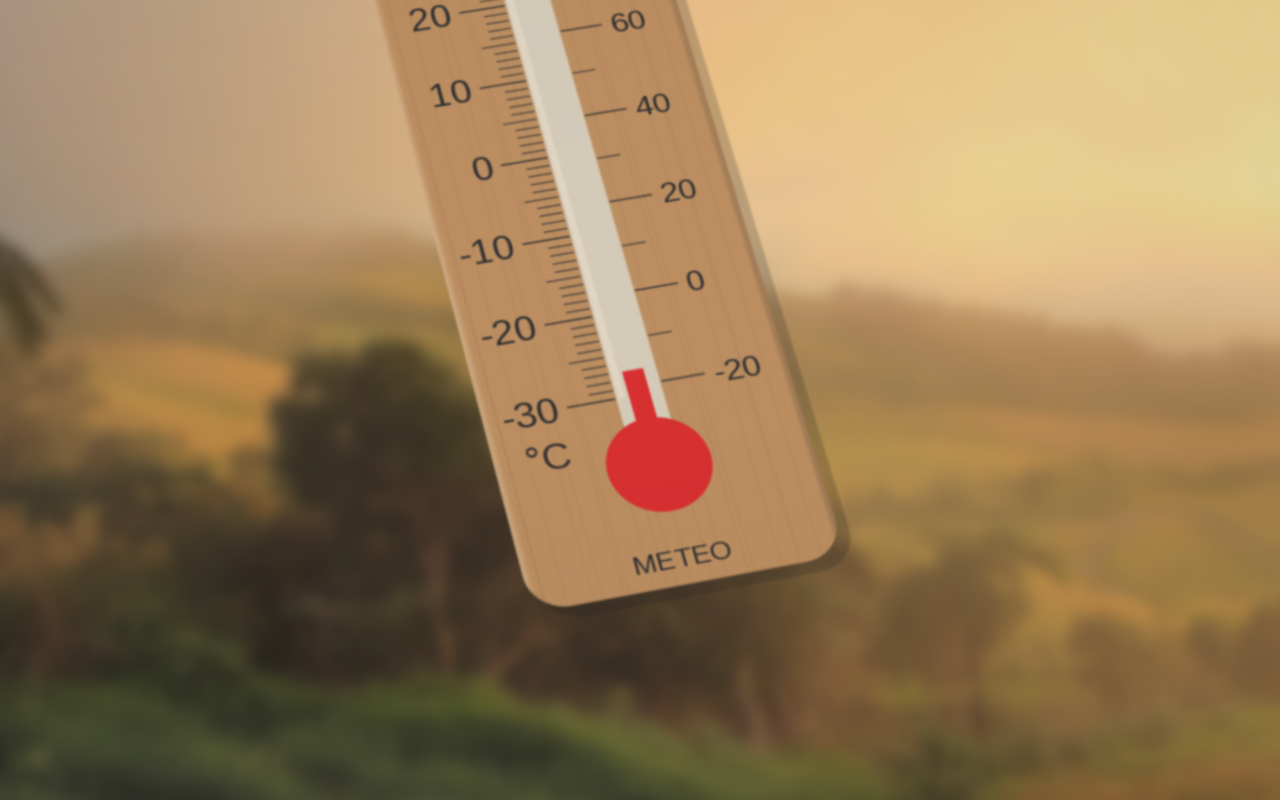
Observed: -27 °C
